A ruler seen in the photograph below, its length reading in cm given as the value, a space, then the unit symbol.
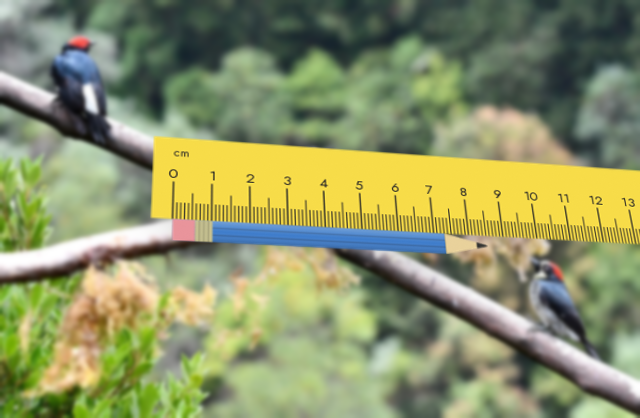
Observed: 8.5 cm
